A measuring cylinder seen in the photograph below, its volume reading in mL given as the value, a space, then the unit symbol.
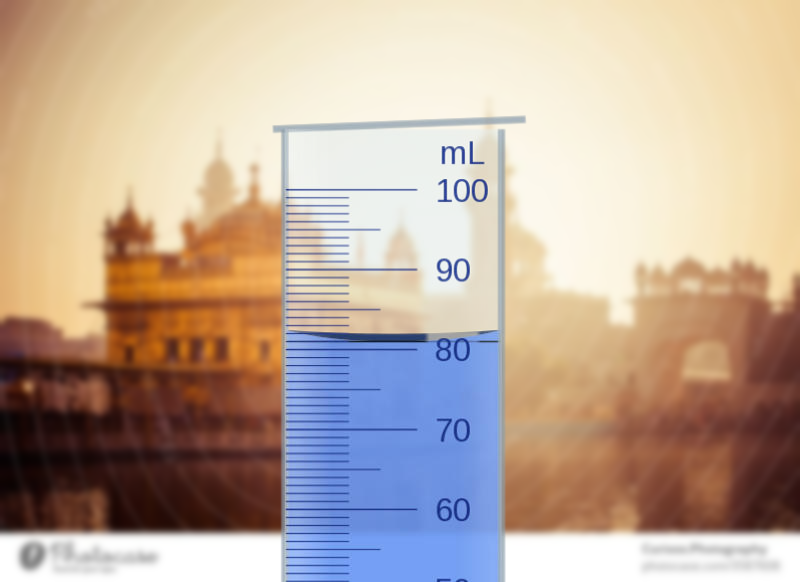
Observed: 81 mL
